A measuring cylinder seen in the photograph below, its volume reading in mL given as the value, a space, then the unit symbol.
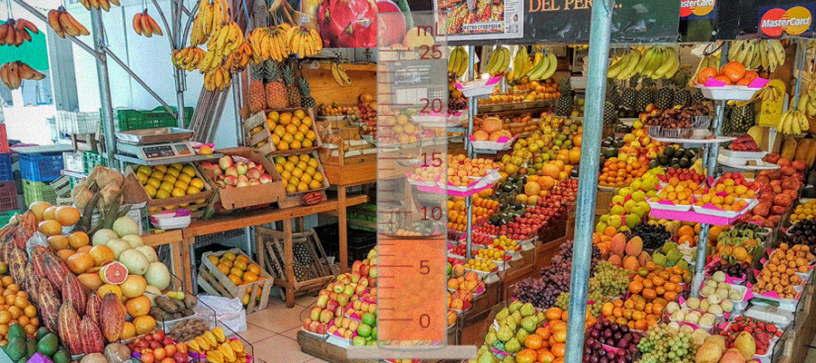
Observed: 7.5 mL
